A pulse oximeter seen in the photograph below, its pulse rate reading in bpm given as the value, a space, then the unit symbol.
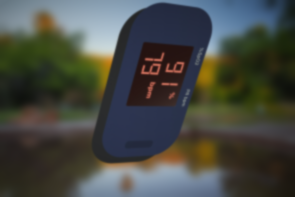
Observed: 79 bpm
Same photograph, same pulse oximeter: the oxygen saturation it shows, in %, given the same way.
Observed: 91 %
